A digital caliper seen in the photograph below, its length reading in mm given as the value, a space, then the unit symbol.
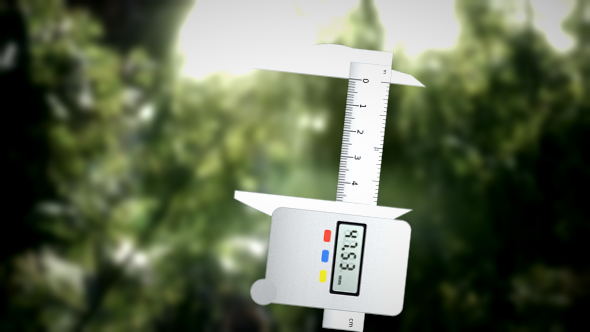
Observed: 47.53 mm
